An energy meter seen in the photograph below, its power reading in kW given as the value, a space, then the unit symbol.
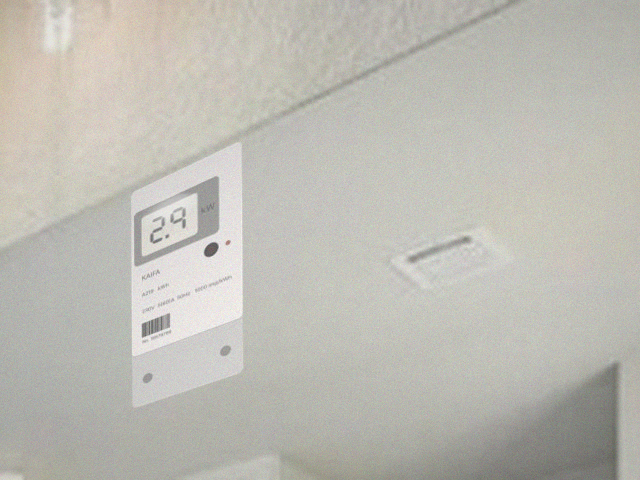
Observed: 2.9 kW
